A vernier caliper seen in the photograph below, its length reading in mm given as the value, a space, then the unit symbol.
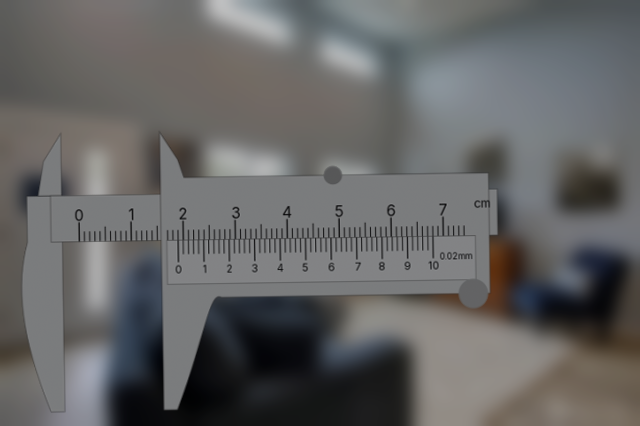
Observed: 19.0 mm
